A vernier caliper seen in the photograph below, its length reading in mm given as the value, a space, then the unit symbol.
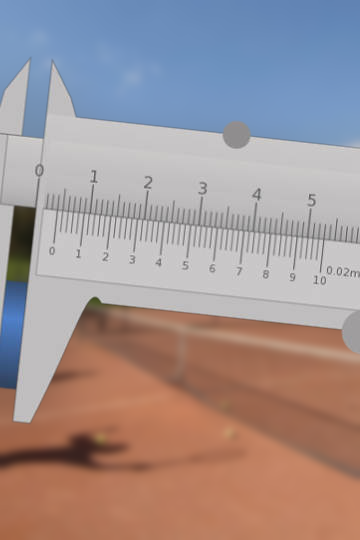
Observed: 4.0 mm
